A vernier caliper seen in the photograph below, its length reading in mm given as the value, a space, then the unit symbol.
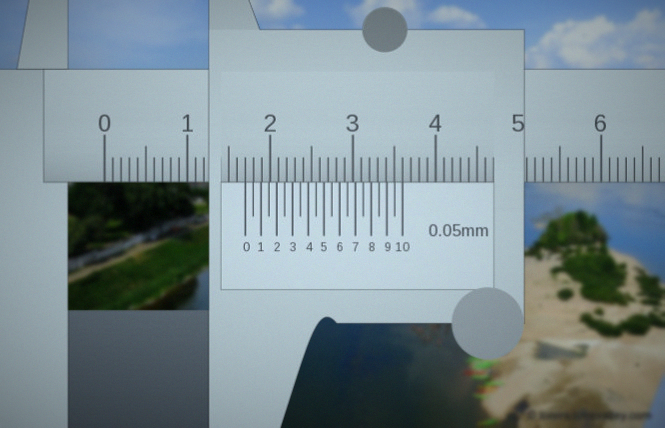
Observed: 17.0 mm
